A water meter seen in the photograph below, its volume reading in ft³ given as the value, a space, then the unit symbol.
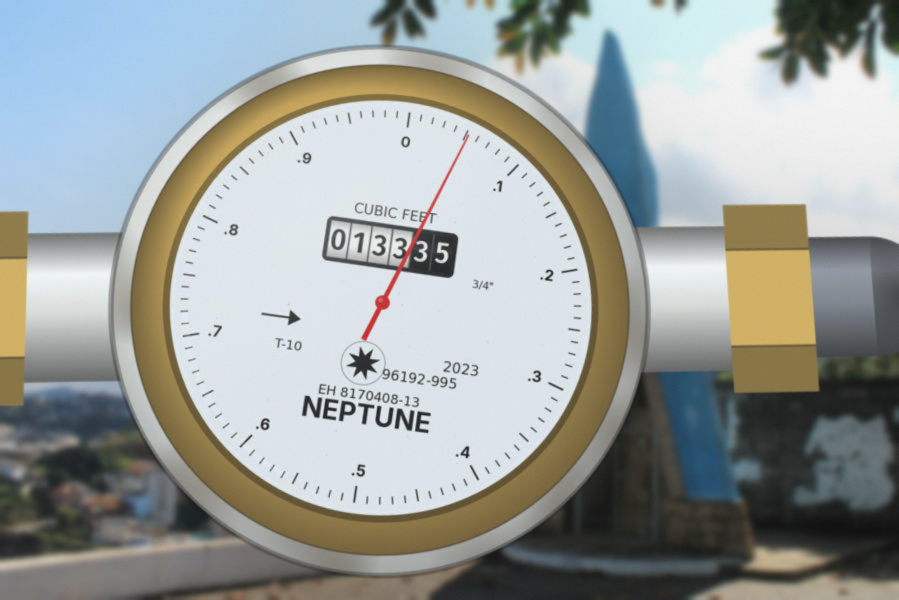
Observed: 13335.05 ft³
